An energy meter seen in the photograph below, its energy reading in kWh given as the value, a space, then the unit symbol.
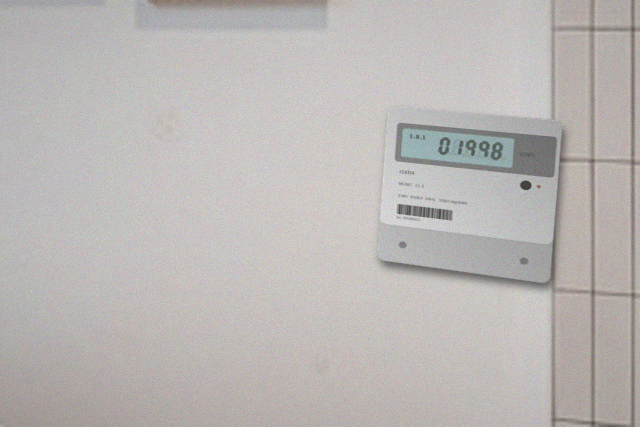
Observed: 1998 kWh
